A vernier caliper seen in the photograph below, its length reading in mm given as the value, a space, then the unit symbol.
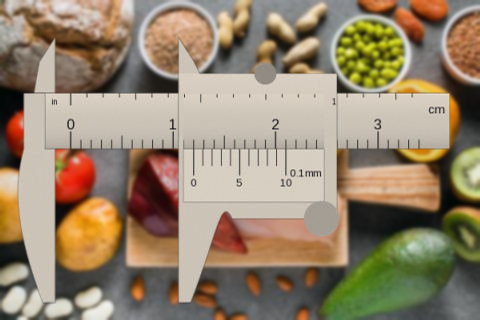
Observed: 12.0 mm
